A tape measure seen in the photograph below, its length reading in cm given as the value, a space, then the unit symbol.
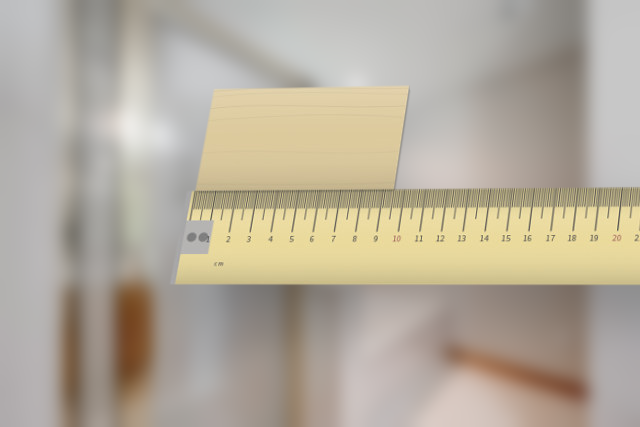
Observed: 9.5 cm
